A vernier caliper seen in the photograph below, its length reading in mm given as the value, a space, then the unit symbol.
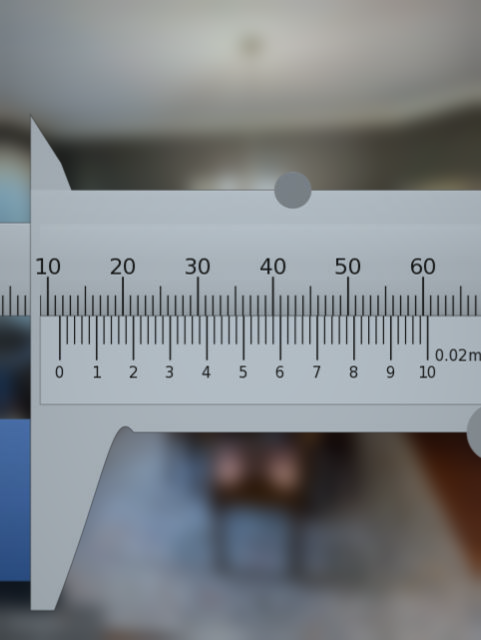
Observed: 11.6 mm
